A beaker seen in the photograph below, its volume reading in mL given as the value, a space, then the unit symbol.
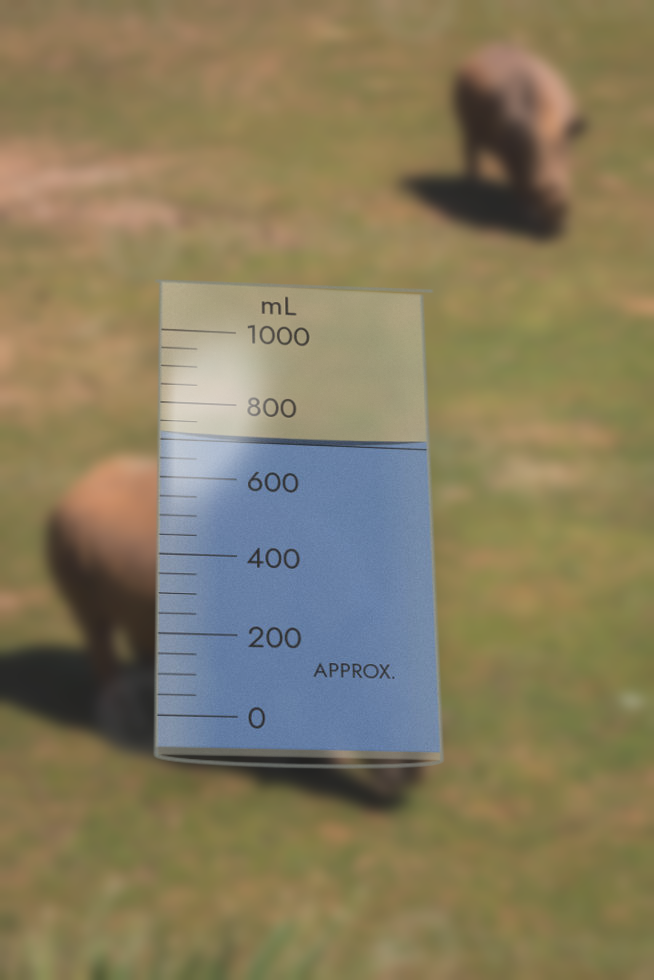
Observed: 700 mL
